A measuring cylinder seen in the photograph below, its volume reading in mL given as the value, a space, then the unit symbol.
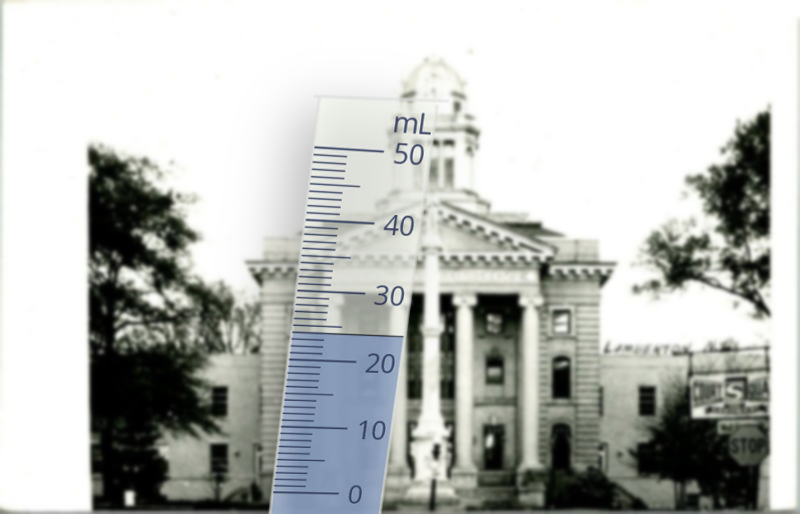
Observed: 24 mL
